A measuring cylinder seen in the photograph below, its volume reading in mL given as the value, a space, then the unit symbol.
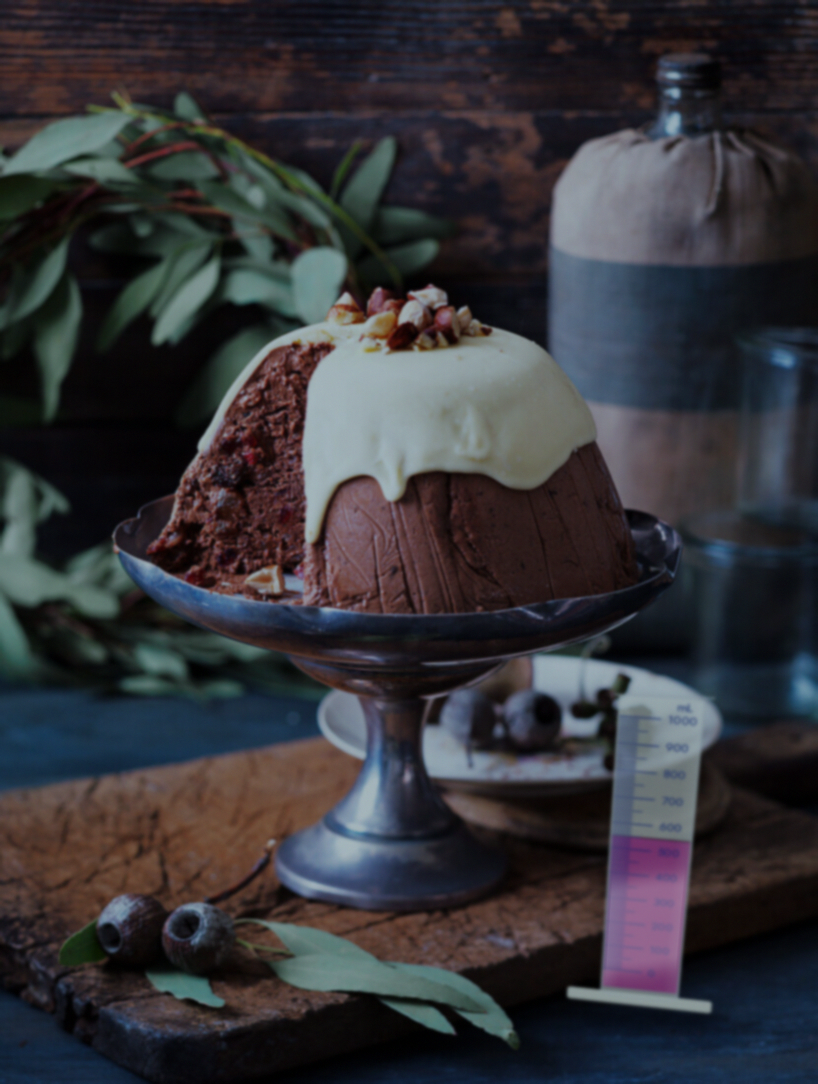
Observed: 550 mL
